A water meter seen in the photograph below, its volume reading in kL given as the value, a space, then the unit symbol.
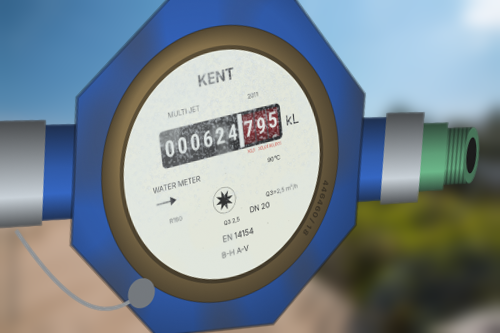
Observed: 624.795 kL
